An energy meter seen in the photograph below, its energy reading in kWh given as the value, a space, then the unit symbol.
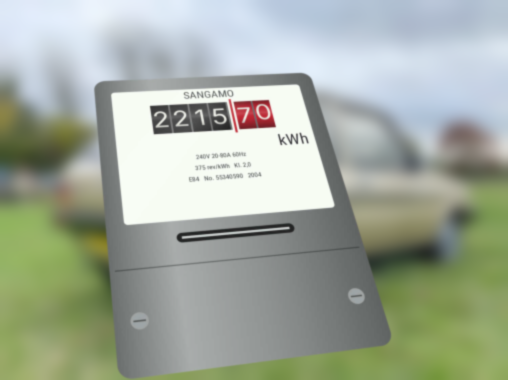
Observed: 2215.70 kWh
